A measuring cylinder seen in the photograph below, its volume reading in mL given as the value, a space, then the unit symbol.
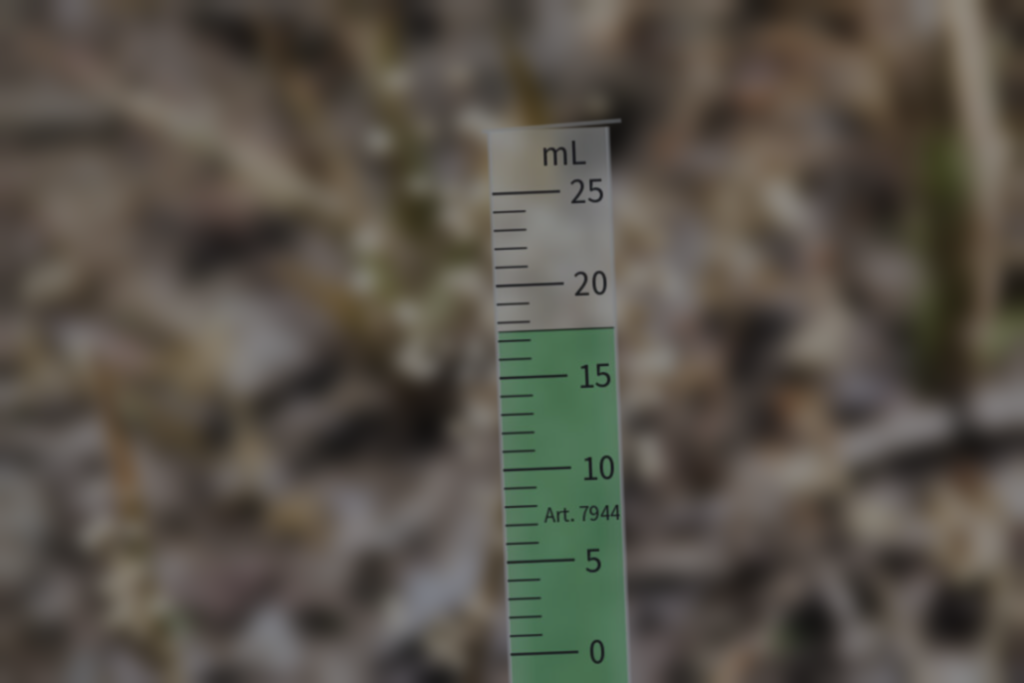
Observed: 17.5 mL
